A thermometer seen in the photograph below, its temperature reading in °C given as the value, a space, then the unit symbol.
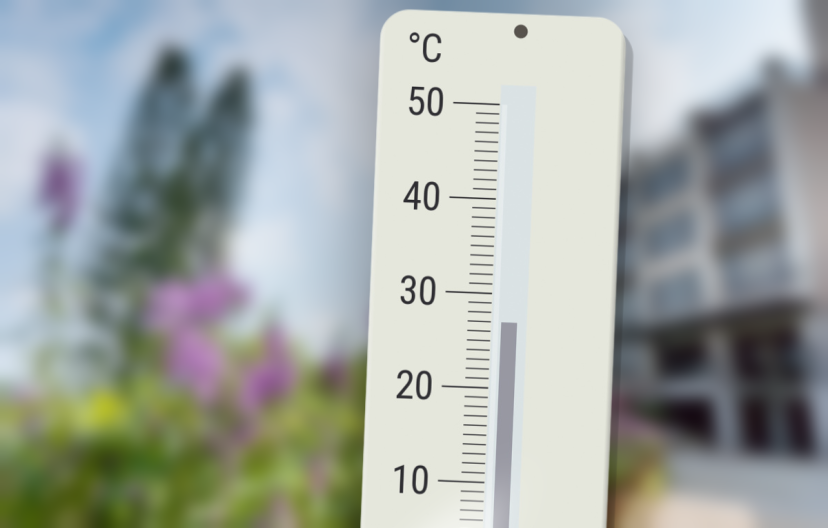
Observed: 27 °C
